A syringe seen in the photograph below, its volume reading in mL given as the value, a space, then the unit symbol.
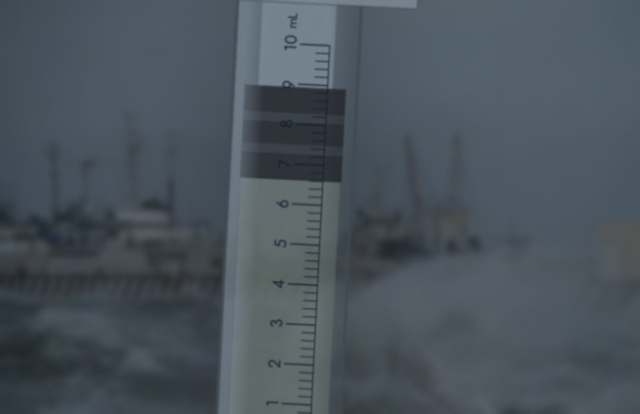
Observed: 6.6 mL
